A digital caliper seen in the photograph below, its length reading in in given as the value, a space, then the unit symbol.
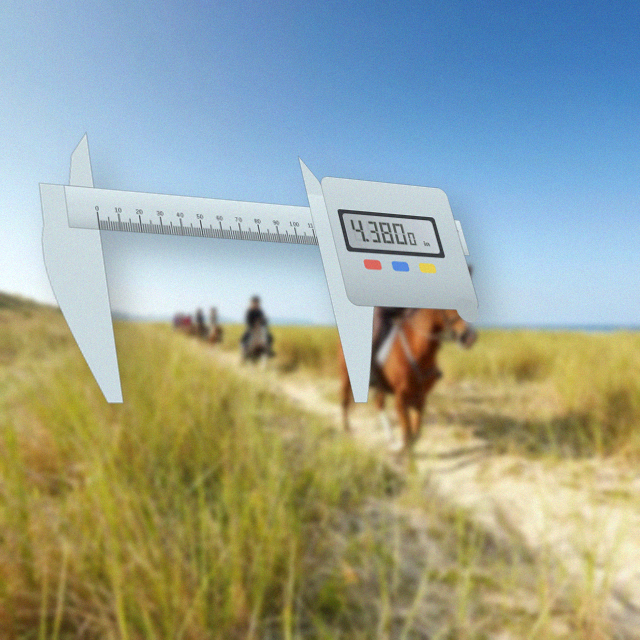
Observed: 4.3800 in
